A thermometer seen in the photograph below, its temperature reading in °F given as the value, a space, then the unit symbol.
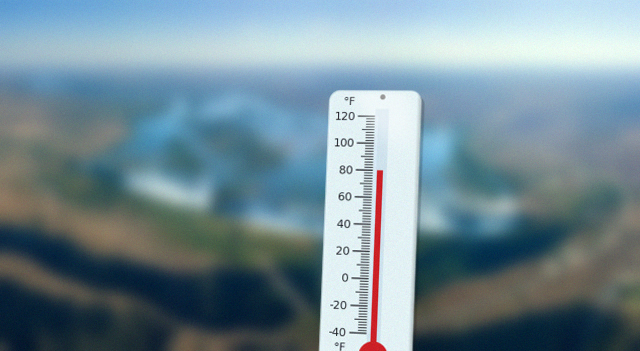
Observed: 80 °F
